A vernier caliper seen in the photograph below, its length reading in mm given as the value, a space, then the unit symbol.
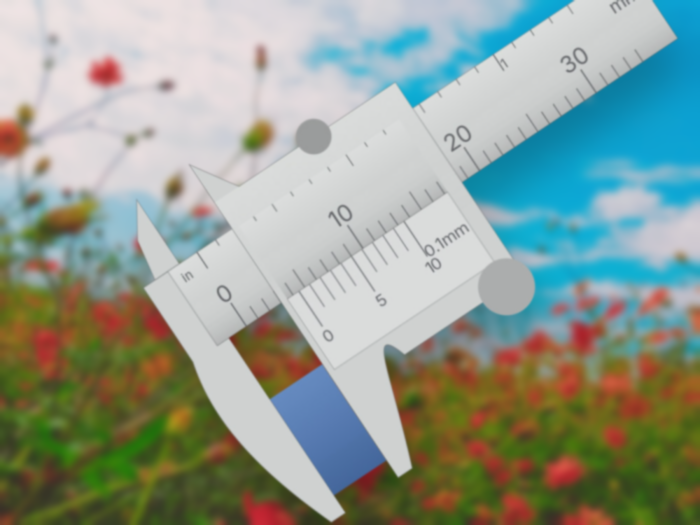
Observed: 4.5 mm
